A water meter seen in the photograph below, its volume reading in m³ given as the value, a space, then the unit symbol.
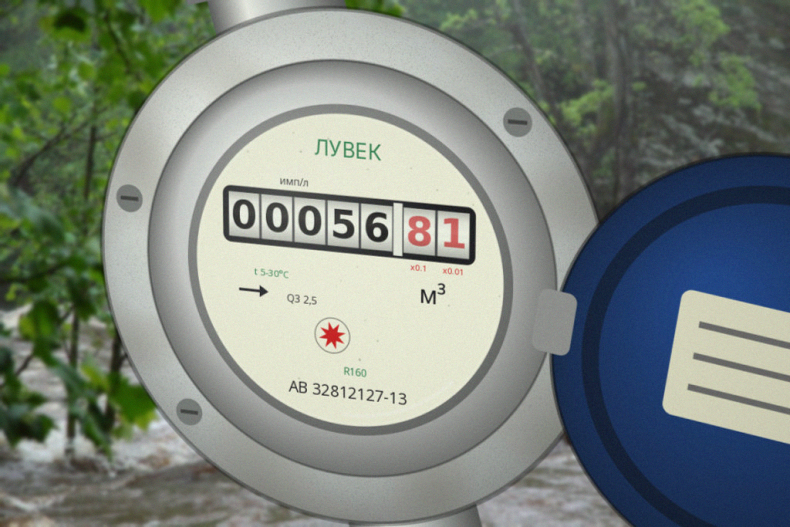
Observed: 56.81 m³
